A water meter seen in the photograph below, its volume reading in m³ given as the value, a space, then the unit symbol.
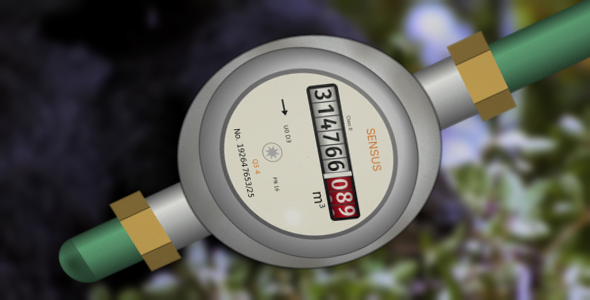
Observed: 314766.089 m³
